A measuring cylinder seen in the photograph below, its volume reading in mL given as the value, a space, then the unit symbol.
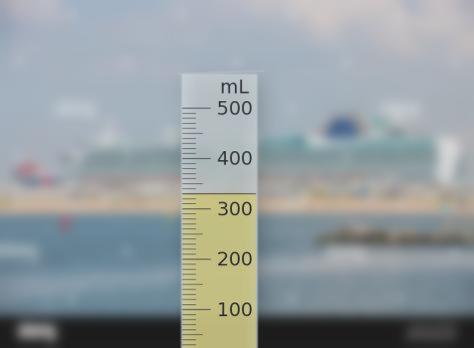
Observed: 330 mL
